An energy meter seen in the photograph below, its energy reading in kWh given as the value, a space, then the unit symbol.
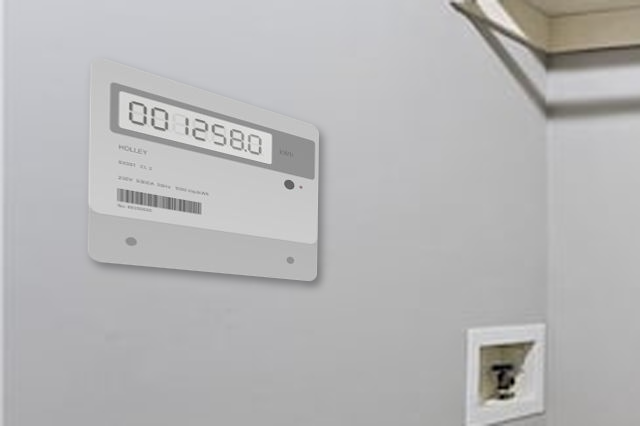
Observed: 1258.0 kWh
